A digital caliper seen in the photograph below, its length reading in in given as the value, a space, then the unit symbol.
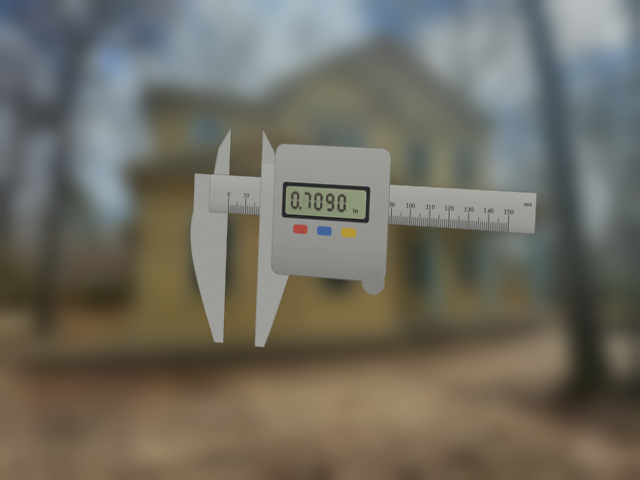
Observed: 0.7090 in
